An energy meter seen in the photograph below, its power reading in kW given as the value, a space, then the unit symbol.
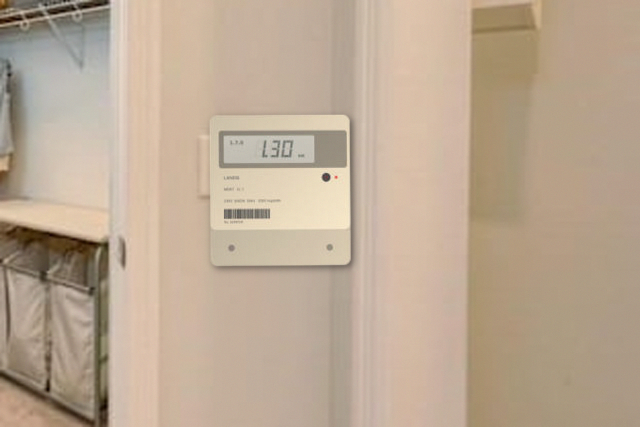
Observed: 1.30 kW
